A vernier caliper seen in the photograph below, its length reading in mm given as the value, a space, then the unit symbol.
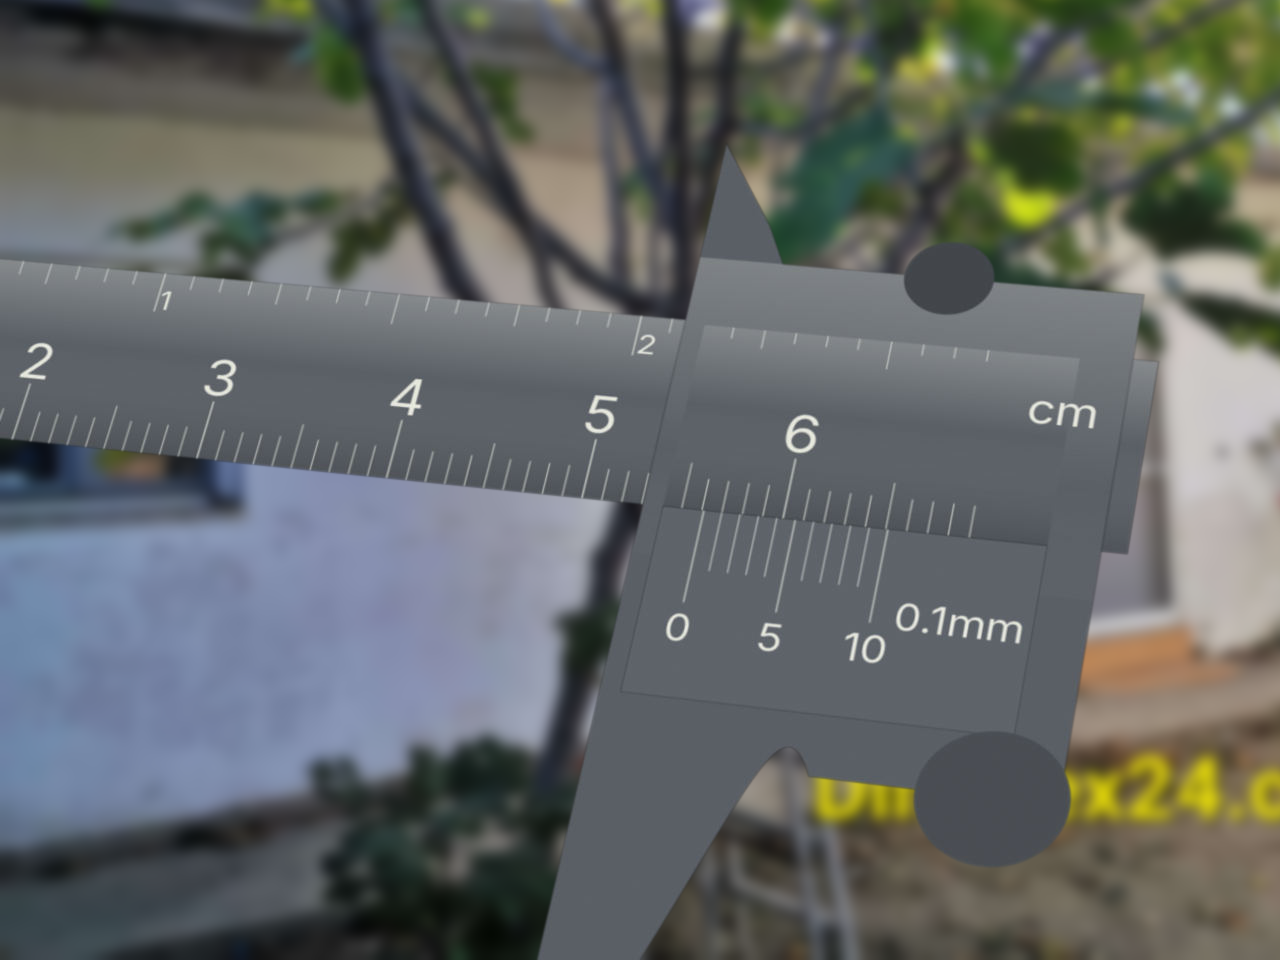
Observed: 56.1 mm
